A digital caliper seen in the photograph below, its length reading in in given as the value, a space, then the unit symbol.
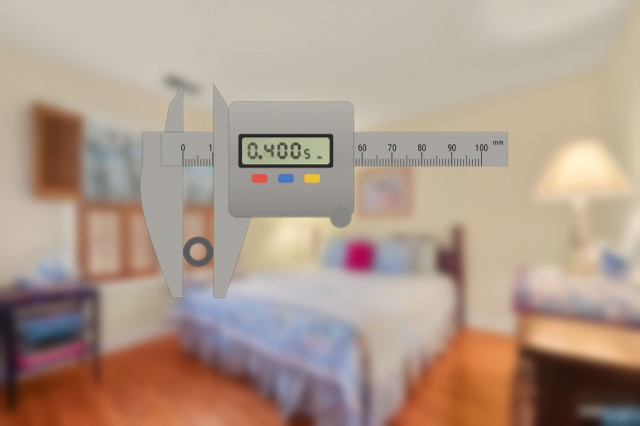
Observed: 0.4005 in
